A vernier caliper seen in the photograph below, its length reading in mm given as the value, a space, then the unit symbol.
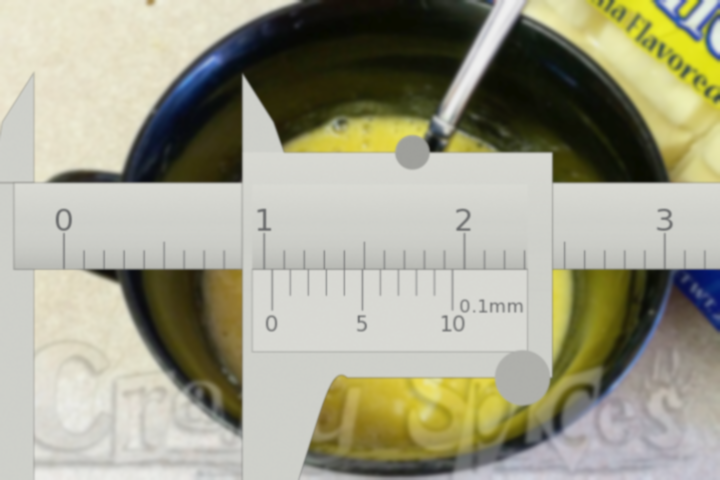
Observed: 10.4 mm
